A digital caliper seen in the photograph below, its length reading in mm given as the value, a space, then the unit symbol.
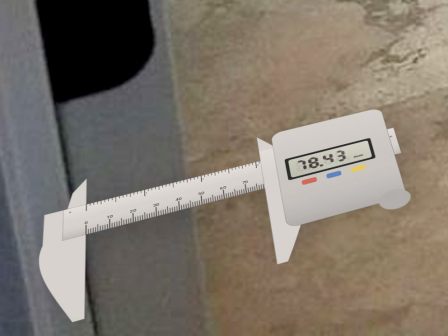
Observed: 78.43 mm
